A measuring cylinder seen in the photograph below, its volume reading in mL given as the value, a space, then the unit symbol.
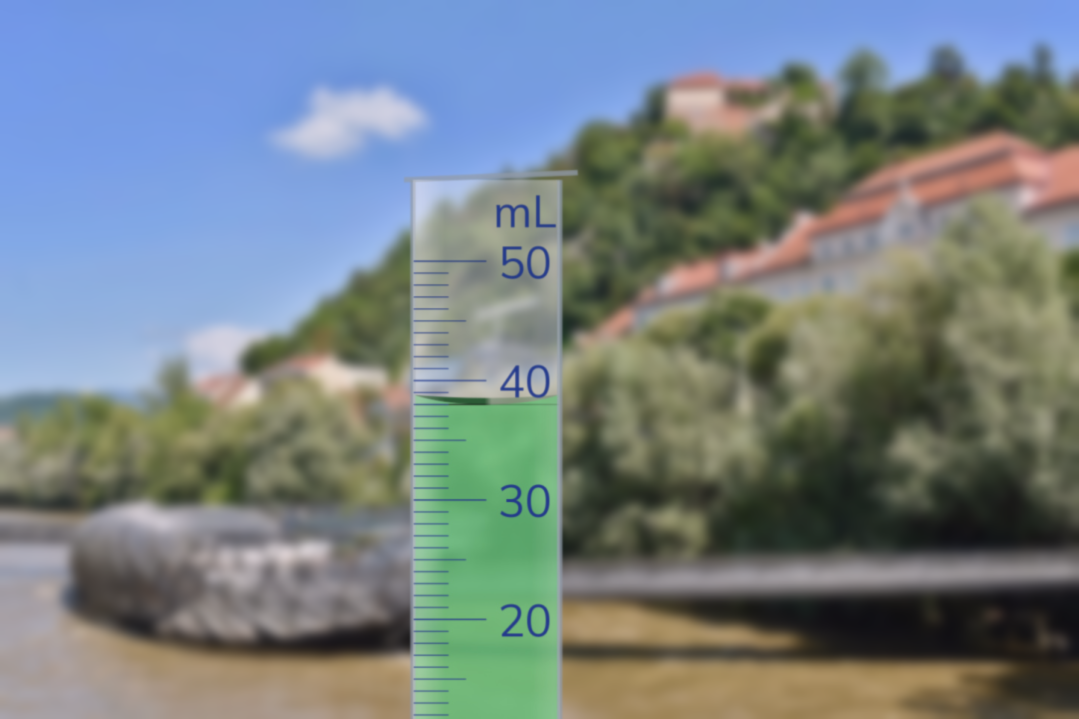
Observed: 38 mL
